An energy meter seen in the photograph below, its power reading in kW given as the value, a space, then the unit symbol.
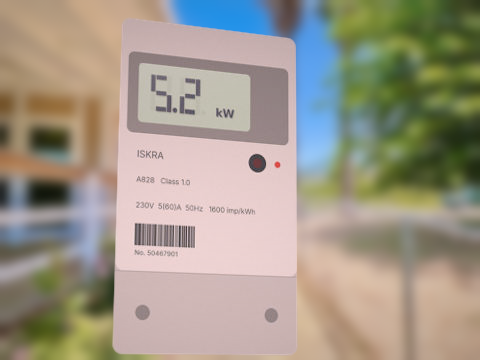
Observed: 5.2 kW
